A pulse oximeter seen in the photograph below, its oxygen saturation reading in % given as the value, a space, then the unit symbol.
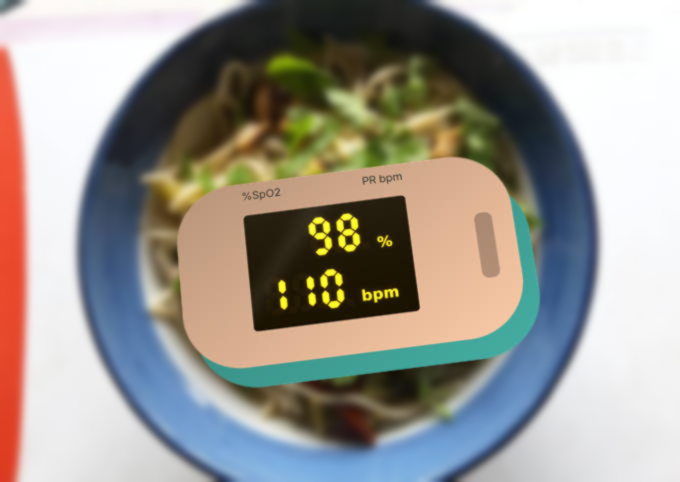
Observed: 98 %
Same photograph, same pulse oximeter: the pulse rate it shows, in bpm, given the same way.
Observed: 110 bpm
